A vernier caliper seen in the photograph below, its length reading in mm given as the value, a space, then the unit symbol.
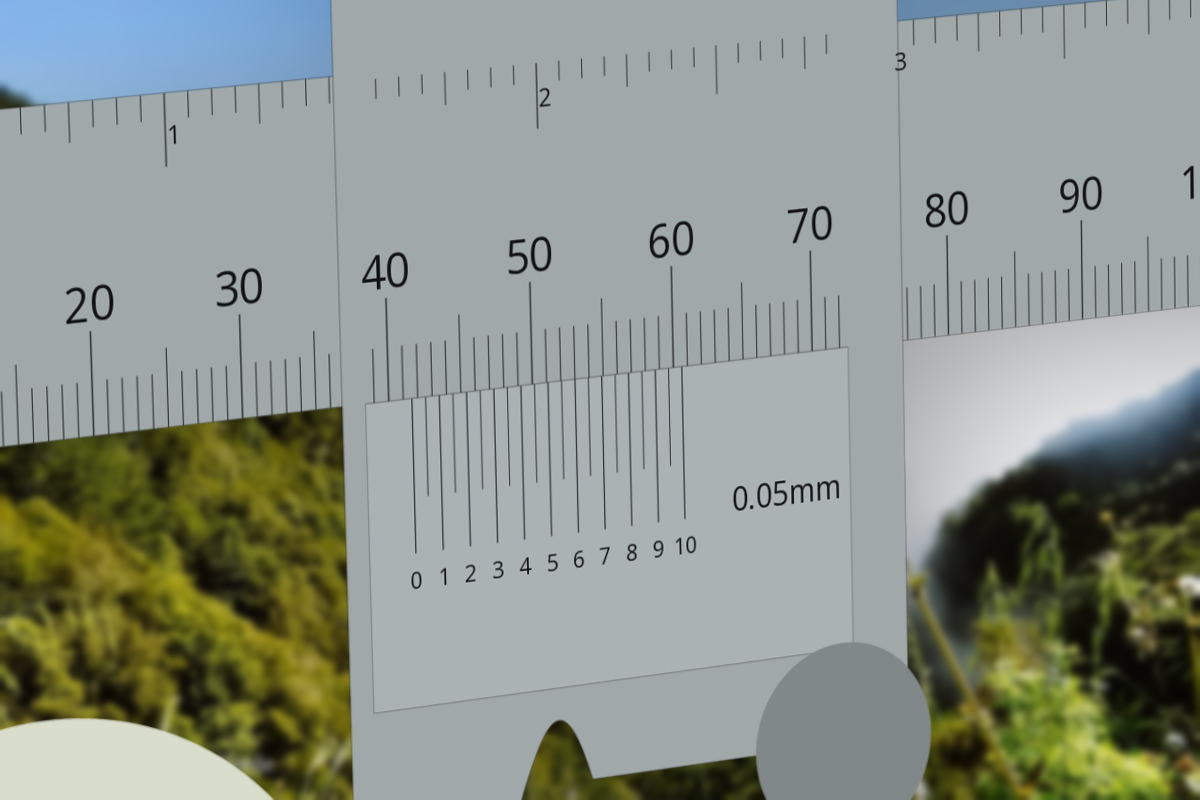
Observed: 41.6 mm
